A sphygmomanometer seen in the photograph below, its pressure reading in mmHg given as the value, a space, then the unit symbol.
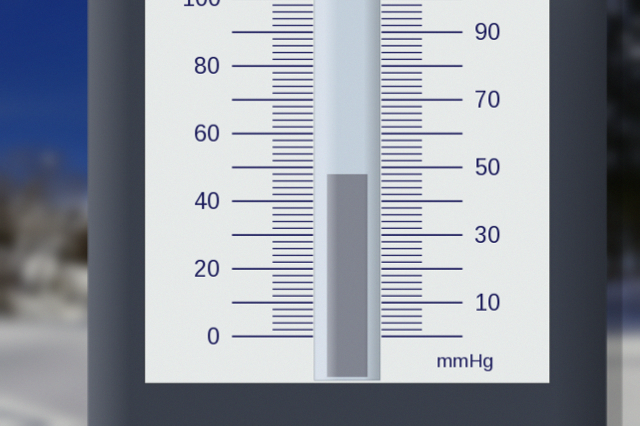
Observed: 48 mmHg
